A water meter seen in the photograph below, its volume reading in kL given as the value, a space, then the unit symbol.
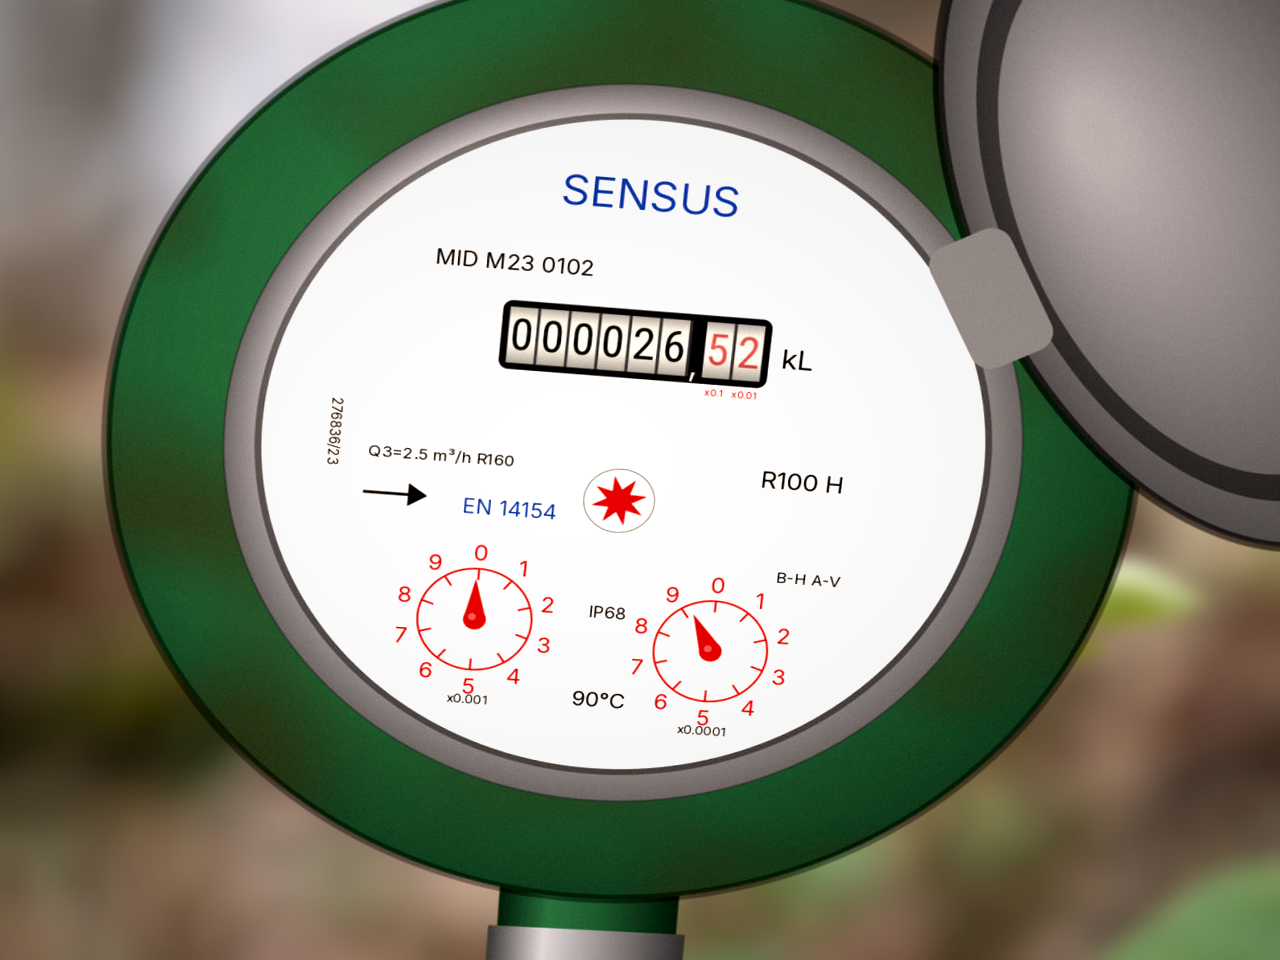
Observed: 26.5199 kL
